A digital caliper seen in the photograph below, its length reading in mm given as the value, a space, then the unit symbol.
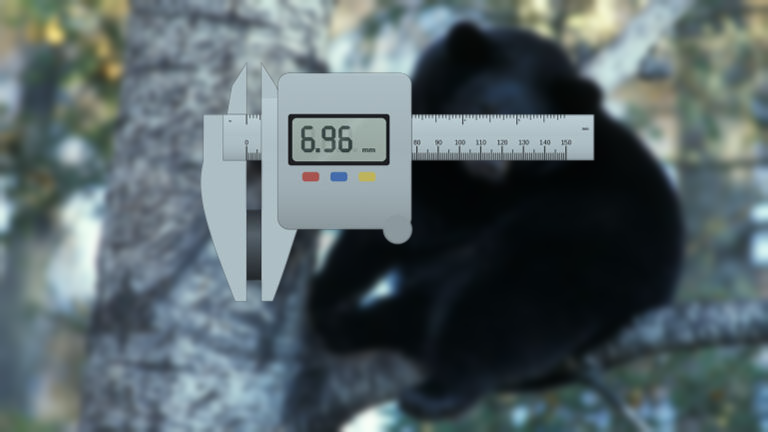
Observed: 6.96 mm
